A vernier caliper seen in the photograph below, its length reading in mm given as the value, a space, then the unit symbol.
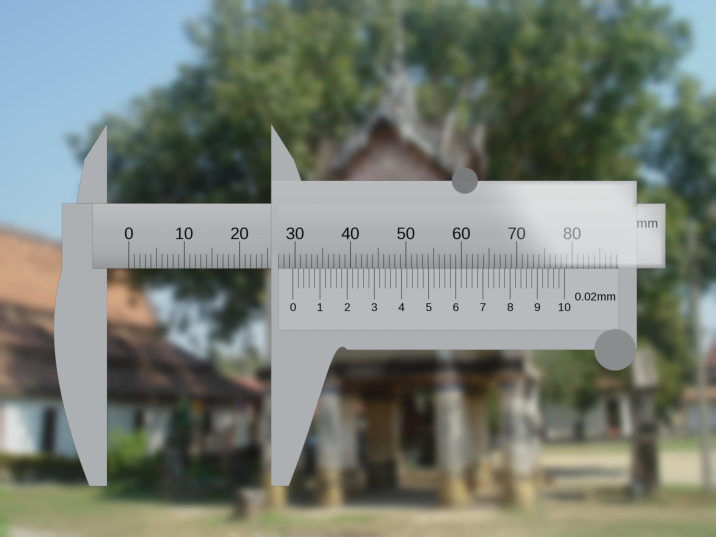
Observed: 29.6 mm
